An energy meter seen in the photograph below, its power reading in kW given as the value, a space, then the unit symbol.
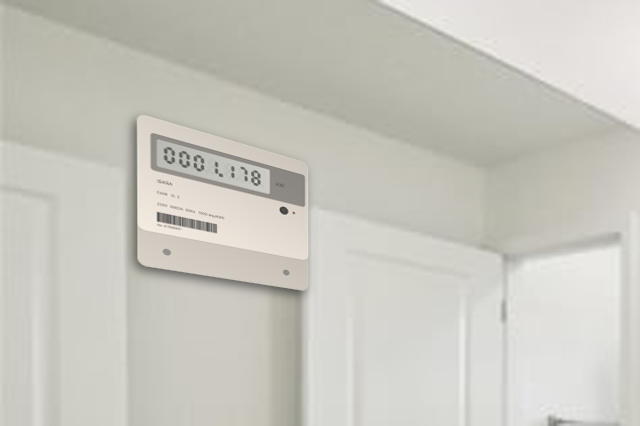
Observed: 1.178 kW
